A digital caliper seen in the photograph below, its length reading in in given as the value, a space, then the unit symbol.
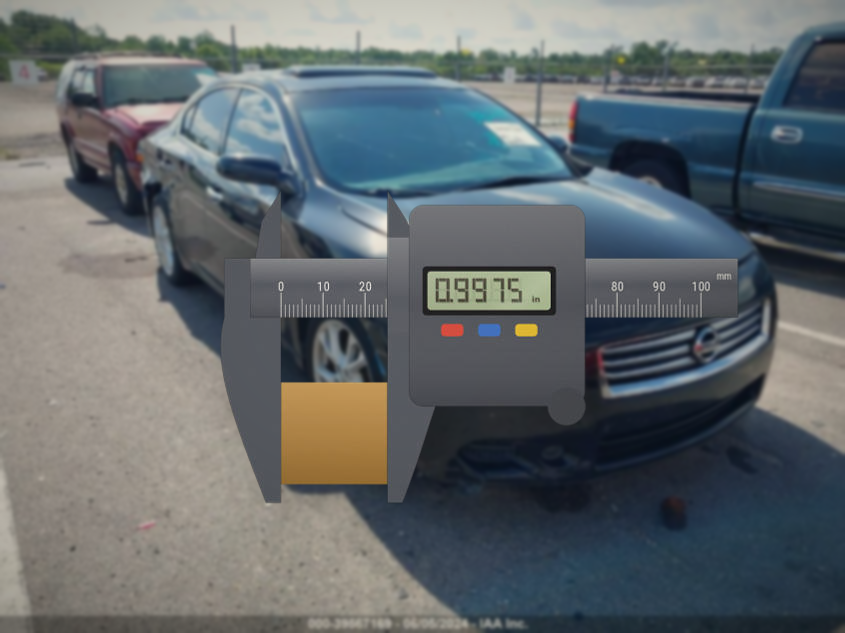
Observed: 0.9975 in
